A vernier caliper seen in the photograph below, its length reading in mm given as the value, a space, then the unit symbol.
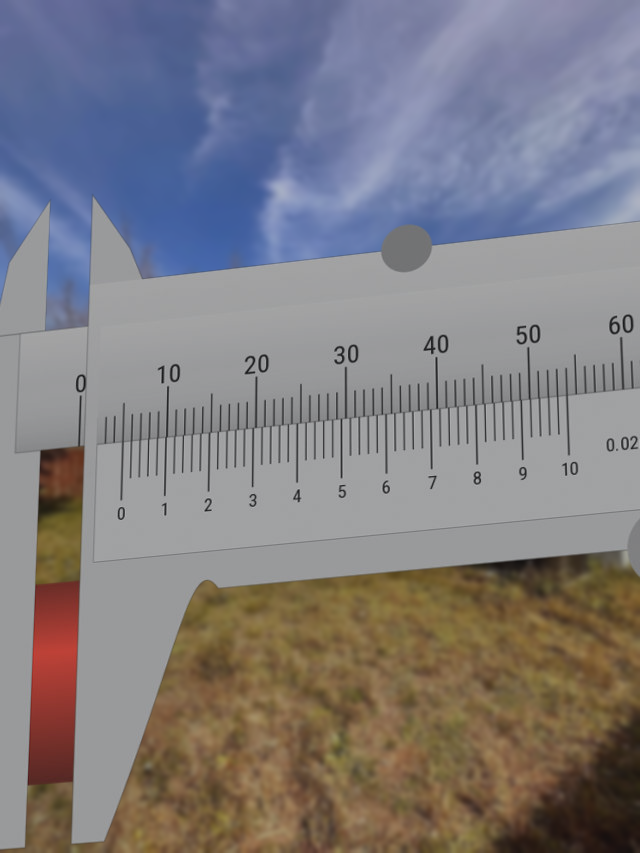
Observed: 5.0 mm
